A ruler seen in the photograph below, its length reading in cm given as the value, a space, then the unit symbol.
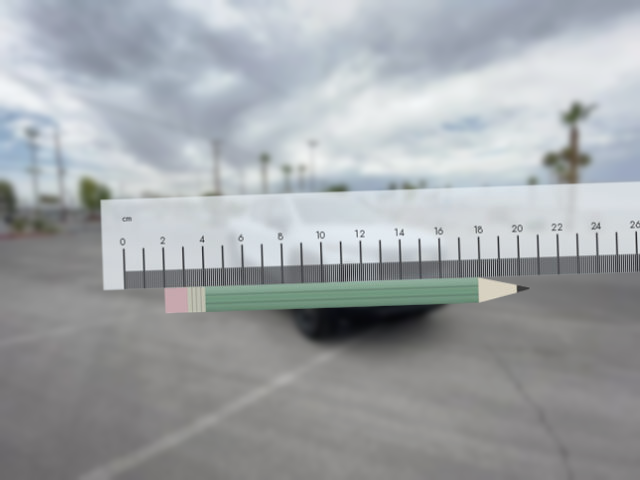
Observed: 18.5 cm
